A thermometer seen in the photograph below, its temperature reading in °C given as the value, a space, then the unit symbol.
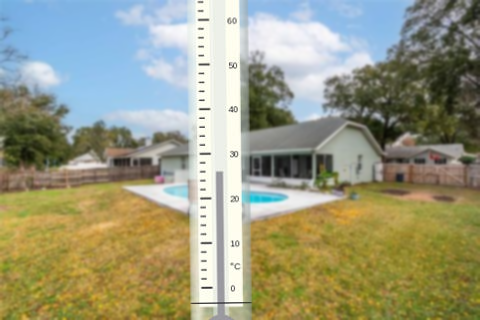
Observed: 26 °C
